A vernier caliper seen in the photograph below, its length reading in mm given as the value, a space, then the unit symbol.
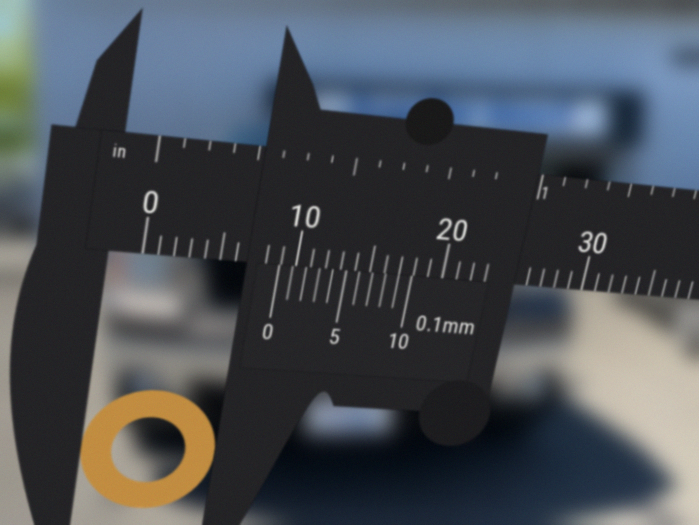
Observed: 8.9 mm
